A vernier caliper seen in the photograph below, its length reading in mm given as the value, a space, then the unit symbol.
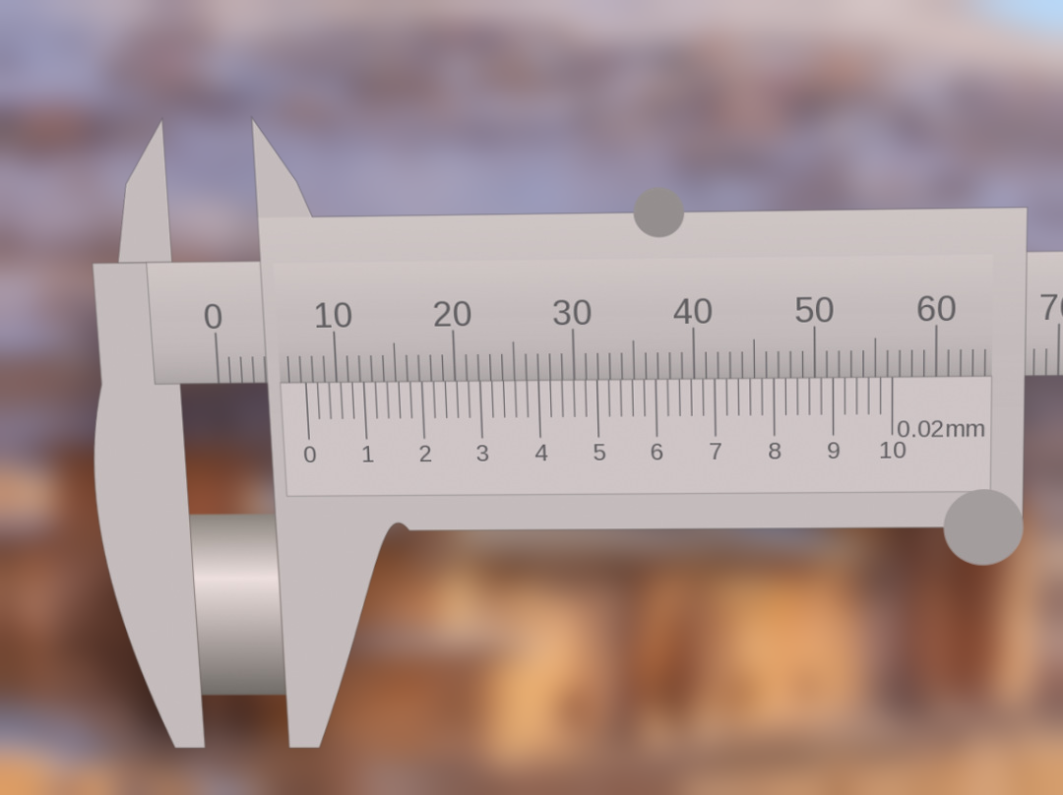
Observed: 7.4 mm
